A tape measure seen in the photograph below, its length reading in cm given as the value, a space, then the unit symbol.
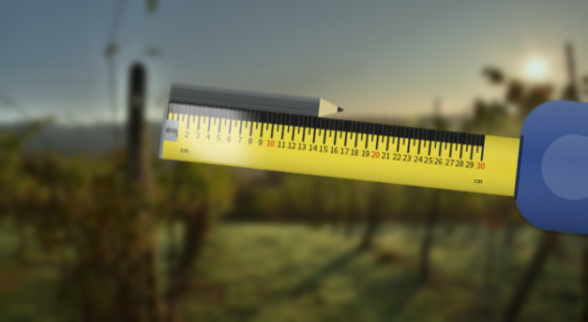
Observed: 16.5 cm
